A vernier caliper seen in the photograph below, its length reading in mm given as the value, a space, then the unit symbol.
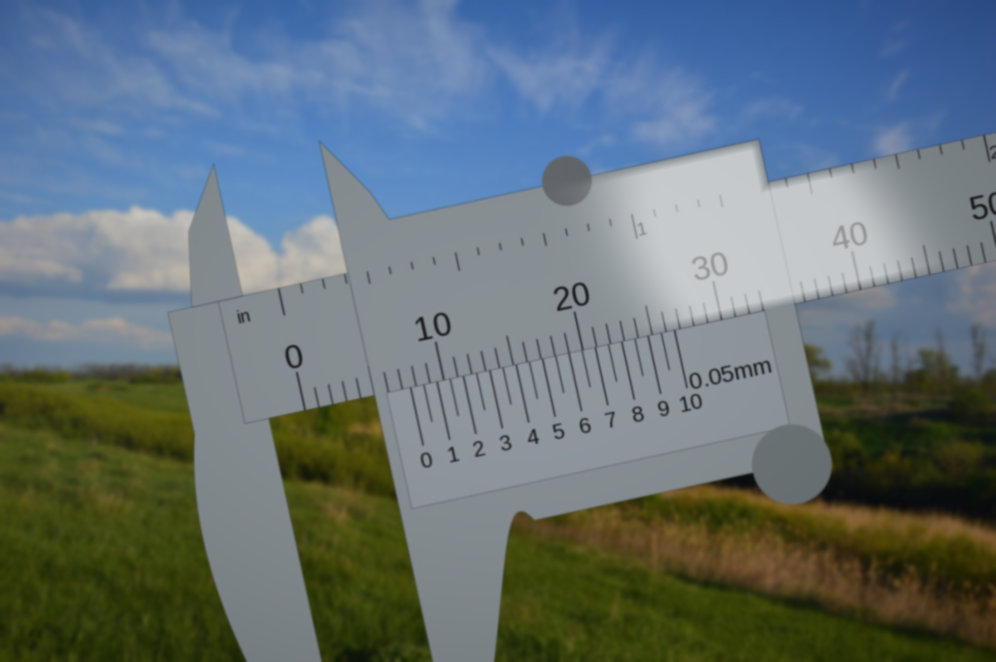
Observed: 7.6 mm
